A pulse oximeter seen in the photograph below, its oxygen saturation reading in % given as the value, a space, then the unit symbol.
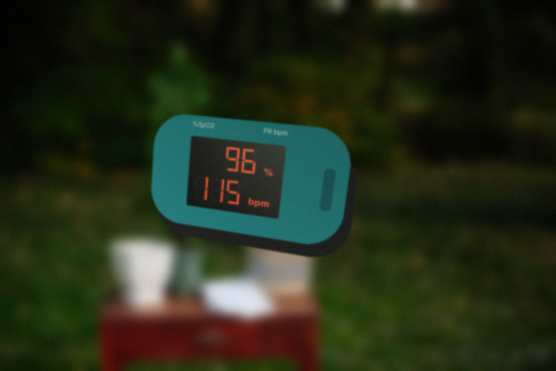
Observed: 96 %
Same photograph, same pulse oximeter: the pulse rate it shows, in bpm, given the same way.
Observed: 115 bpm
